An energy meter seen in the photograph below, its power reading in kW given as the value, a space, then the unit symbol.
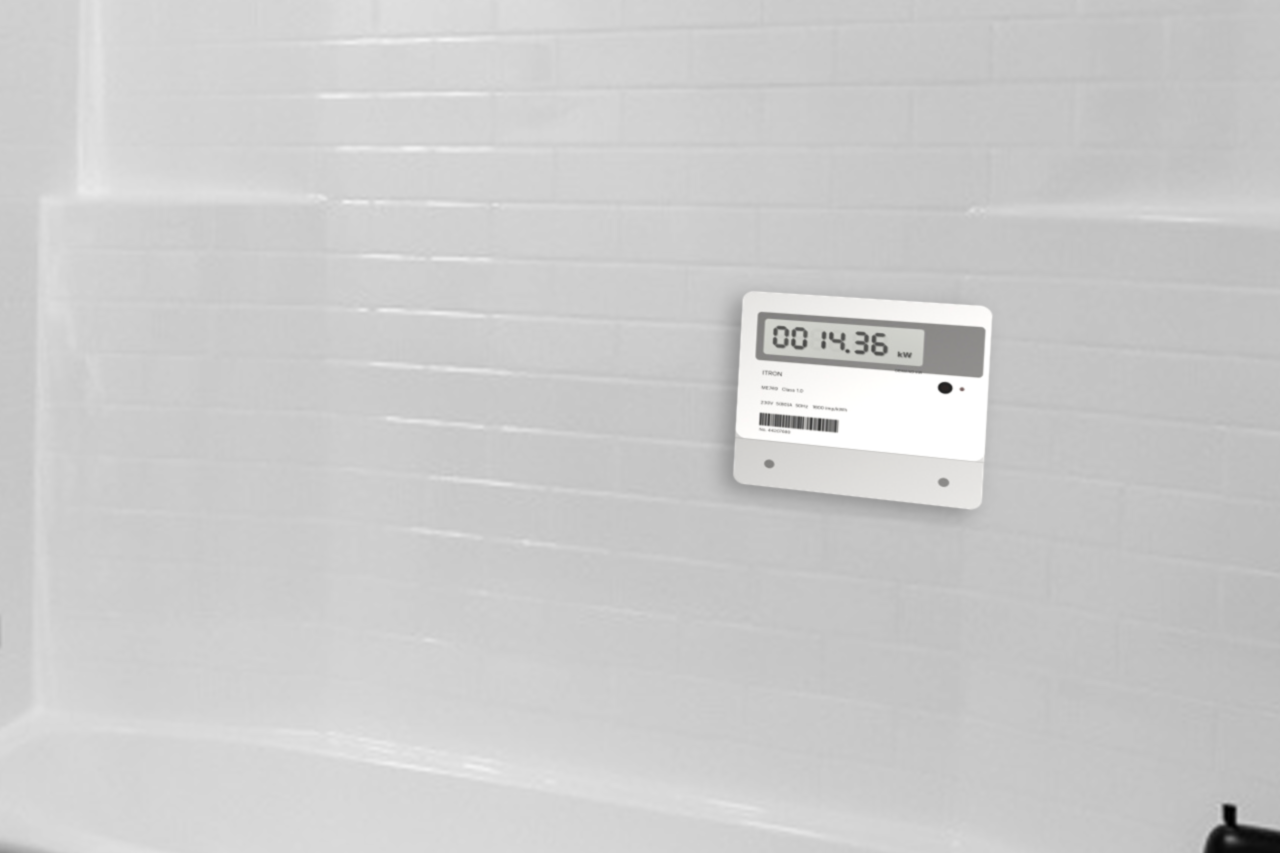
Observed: 14.36 kW
